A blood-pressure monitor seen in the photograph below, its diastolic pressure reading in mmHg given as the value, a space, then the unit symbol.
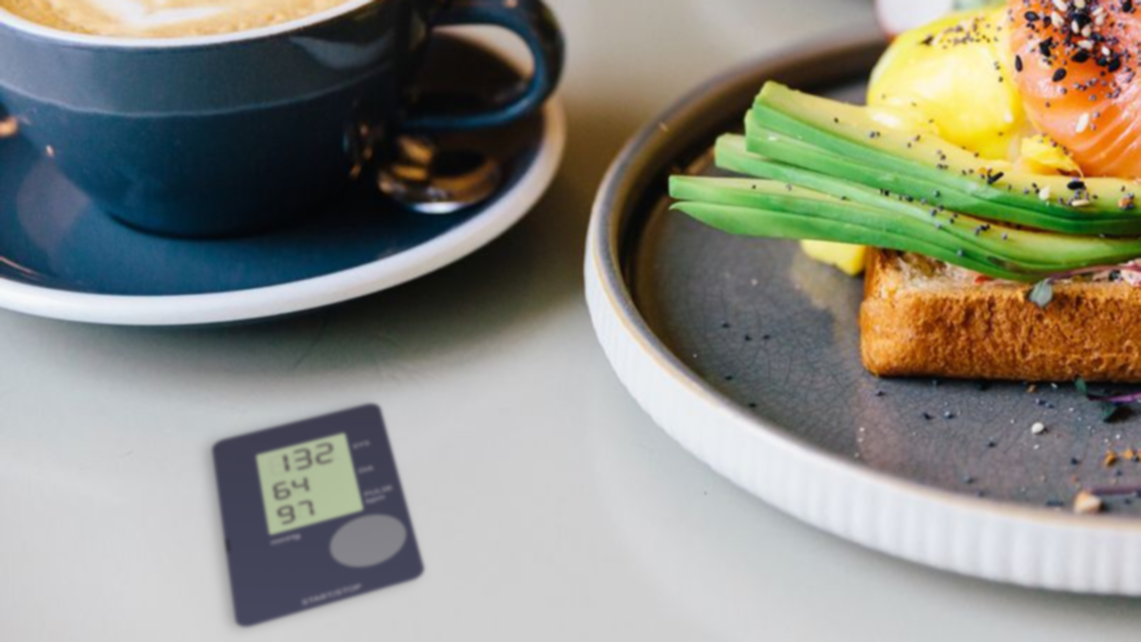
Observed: 64 mmHg
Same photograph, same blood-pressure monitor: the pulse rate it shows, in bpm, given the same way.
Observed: 97 bpm
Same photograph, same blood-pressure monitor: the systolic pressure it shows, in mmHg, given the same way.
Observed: 132 mmHg
